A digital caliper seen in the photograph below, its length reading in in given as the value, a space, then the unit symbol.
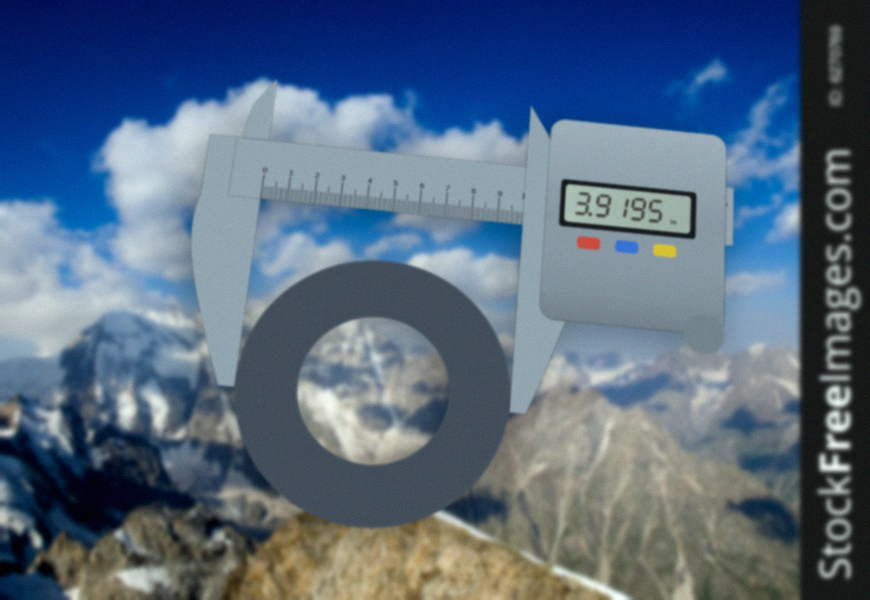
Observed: 3.9195 in
